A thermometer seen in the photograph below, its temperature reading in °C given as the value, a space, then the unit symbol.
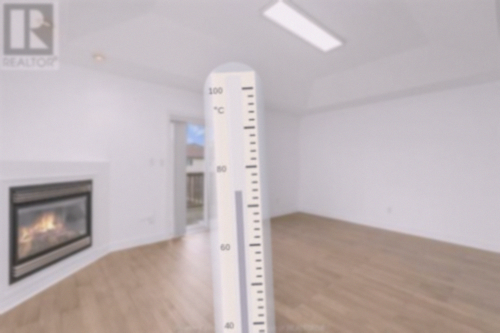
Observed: 74 °C
